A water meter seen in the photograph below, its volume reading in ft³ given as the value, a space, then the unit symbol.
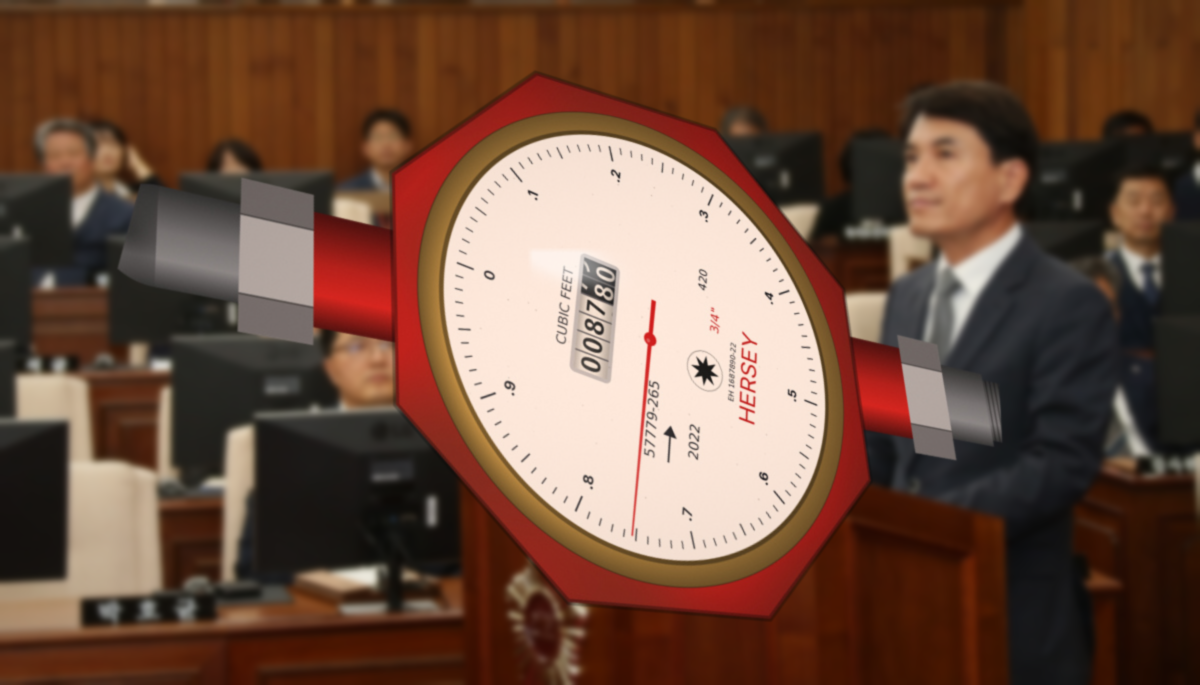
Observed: 8779.75 ft³
